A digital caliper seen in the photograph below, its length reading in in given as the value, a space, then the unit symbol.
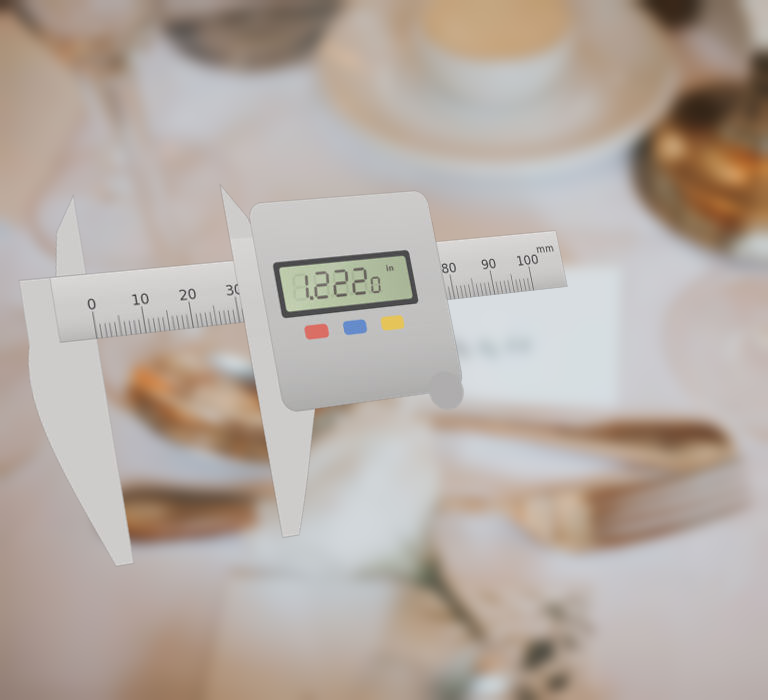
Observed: 1.2220 in
